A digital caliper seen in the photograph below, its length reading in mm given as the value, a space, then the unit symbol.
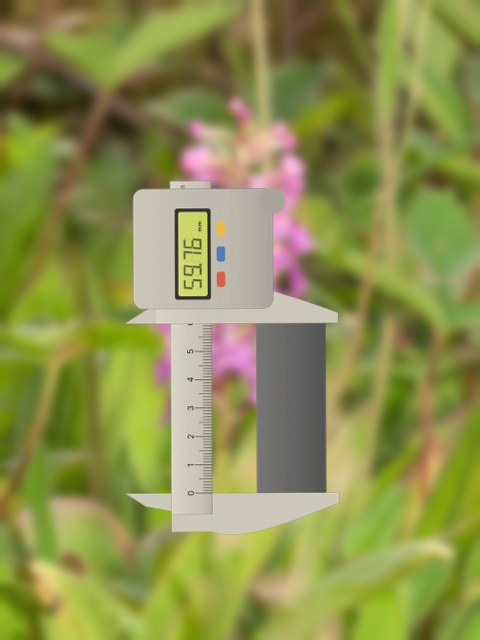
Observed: 59.76 mm
